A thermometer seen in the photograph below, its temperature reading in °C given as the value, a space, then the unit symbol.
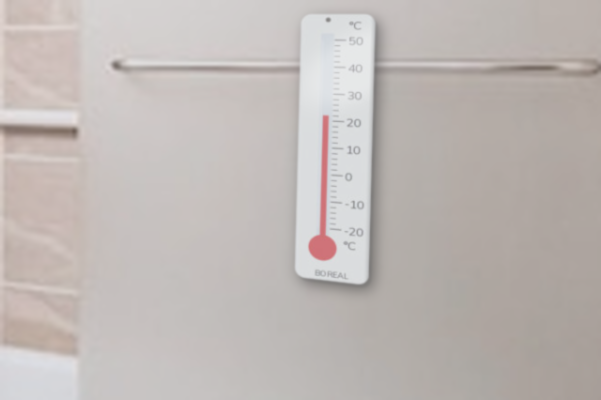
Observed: 22 °C
